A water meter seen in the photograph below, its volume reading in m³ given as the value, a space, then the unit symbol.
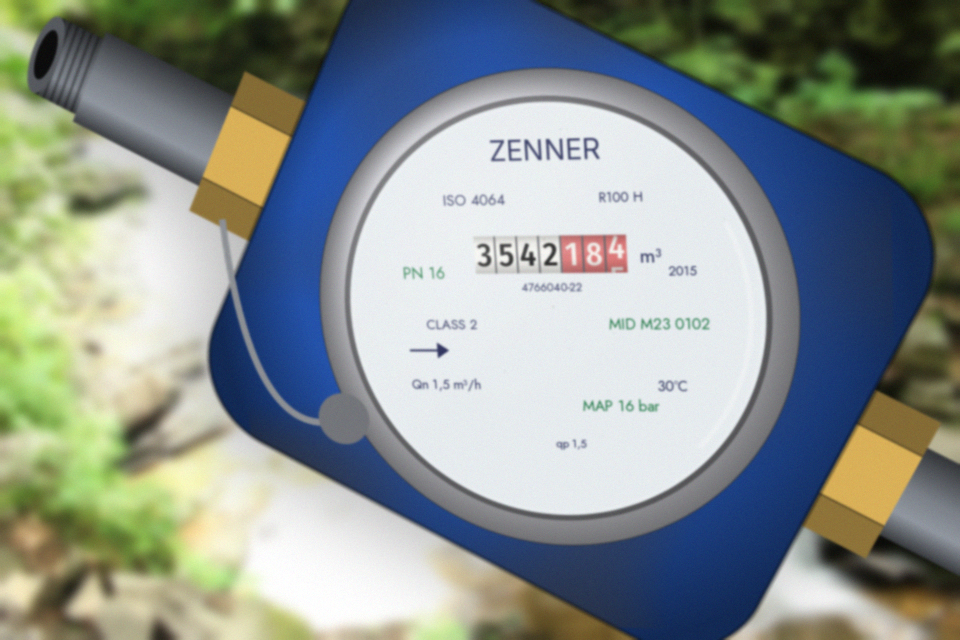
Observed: 3542.184 m³
